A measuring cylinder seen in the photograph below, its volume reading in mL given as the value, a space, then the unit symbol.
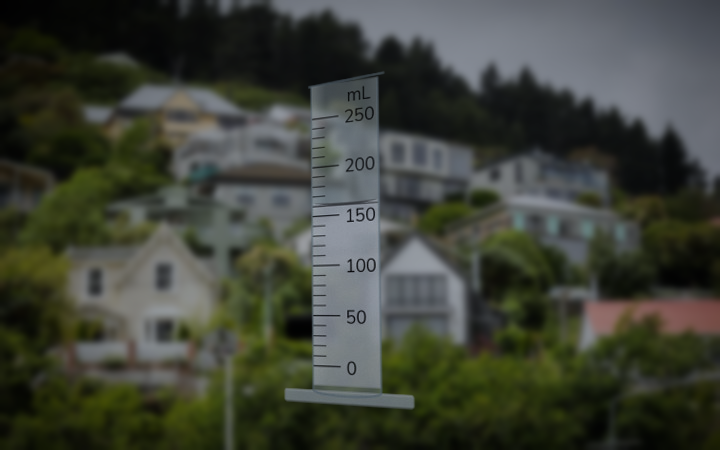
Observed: 160 mL
